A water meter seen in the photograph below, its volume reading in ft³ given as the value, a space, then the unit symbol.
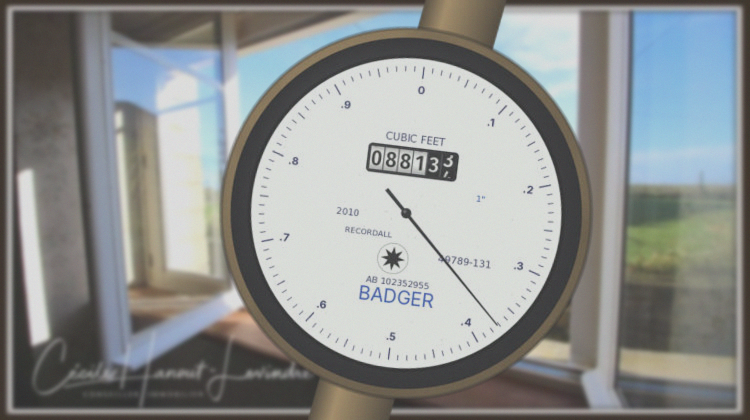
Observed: 88133.37 ft³
